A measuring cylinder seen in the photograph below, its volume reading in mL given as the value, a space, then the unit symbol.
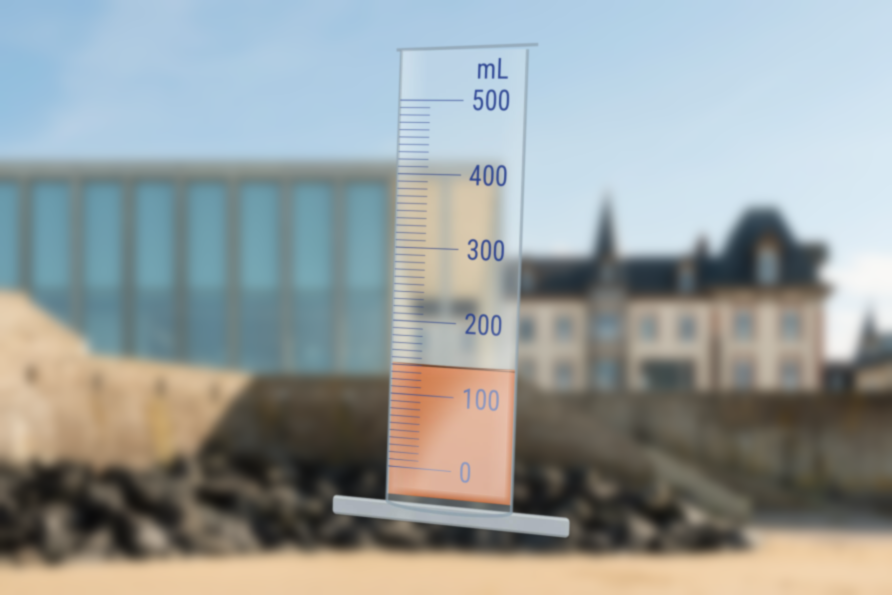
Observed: 140 mL
